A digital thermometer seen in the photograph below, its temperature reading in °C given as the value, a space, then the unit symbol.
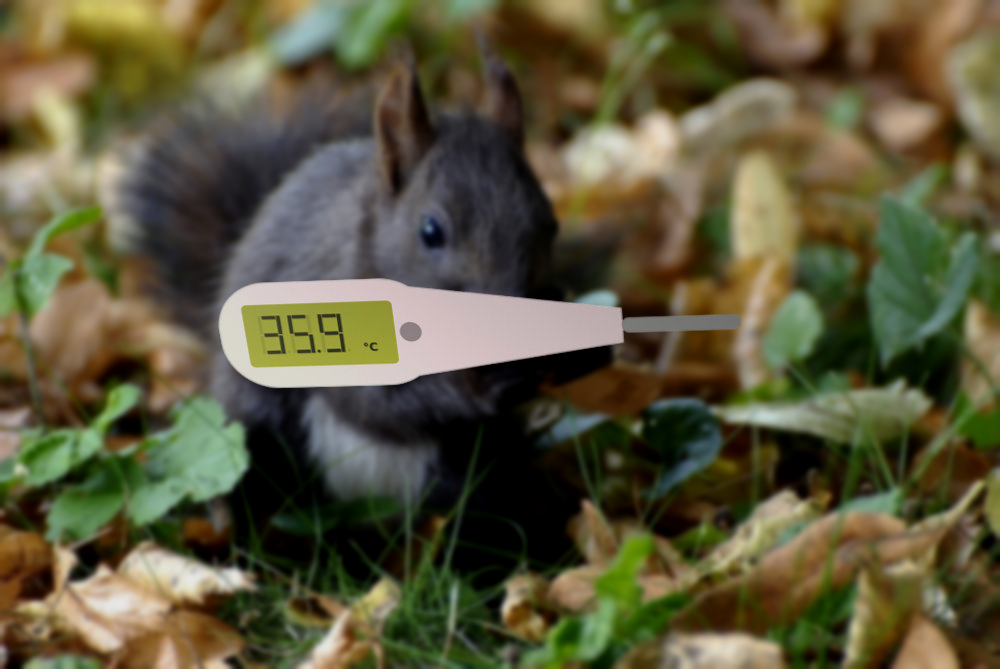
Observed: 35.9 °C
